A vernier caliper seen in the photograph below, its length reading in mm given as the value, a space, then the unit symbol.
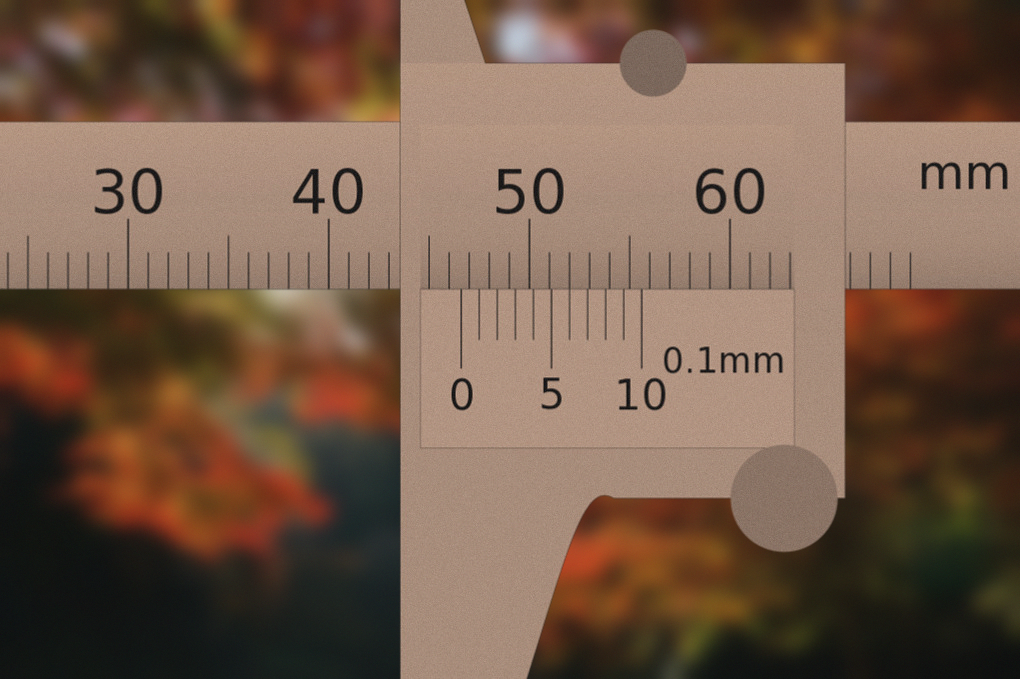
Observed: 46.6 mm
